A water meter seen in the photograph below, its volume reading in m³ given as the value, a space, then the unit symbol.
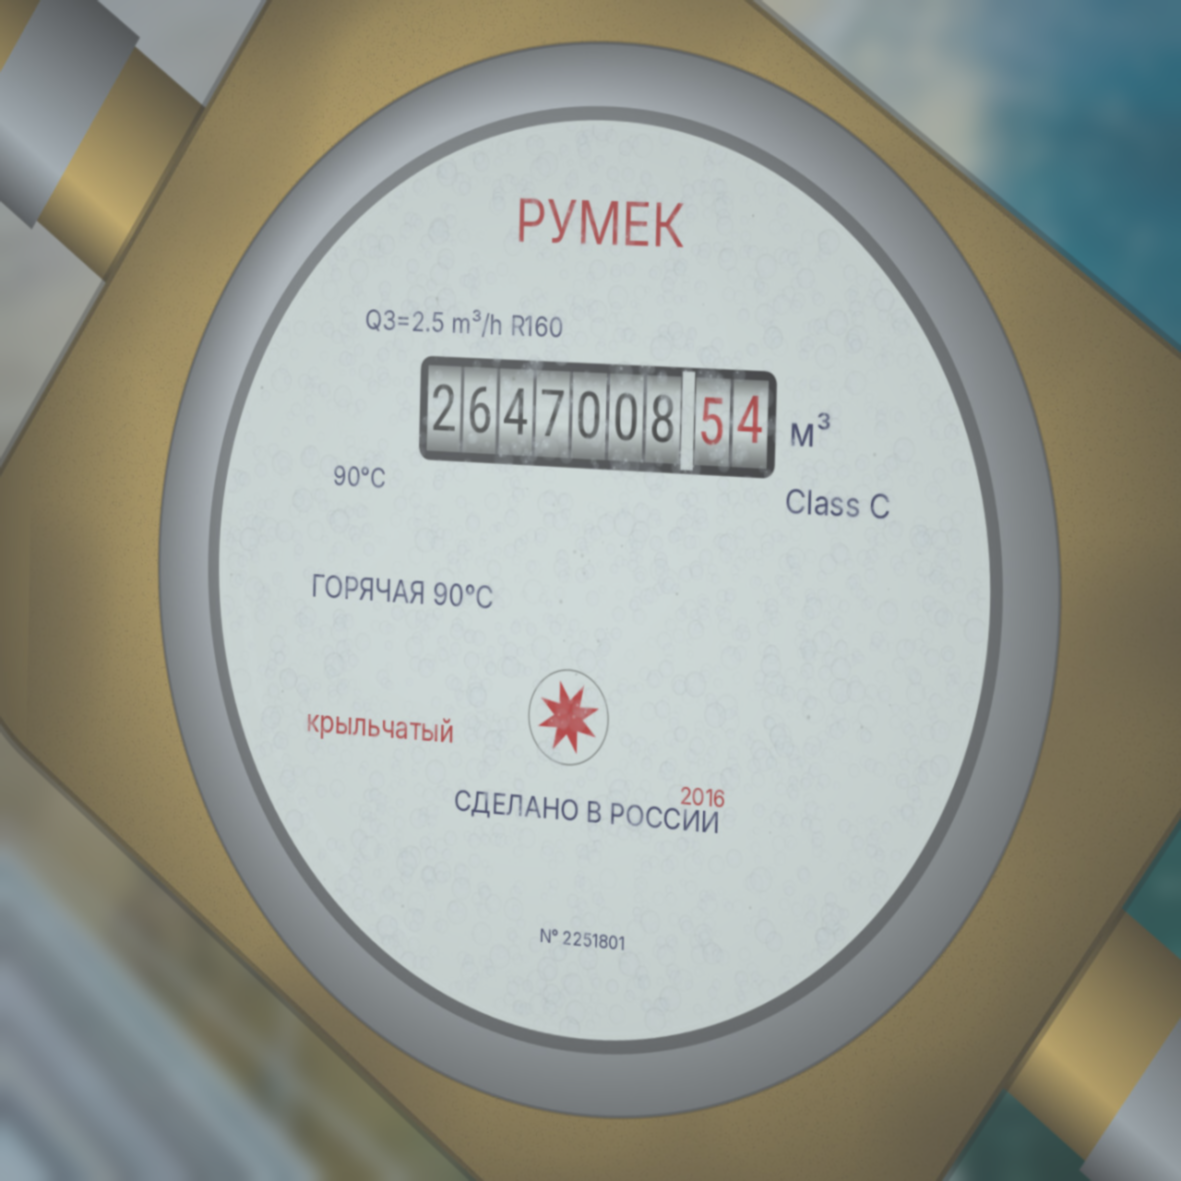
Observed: 2647008.54 m³
